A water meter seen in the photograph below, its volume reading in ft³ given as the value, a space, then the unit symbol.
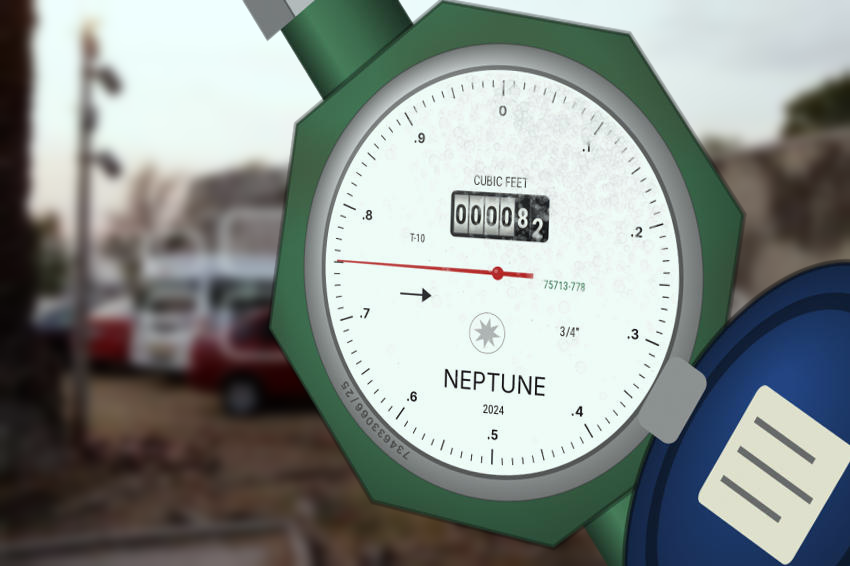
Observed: 81.75 ft³
